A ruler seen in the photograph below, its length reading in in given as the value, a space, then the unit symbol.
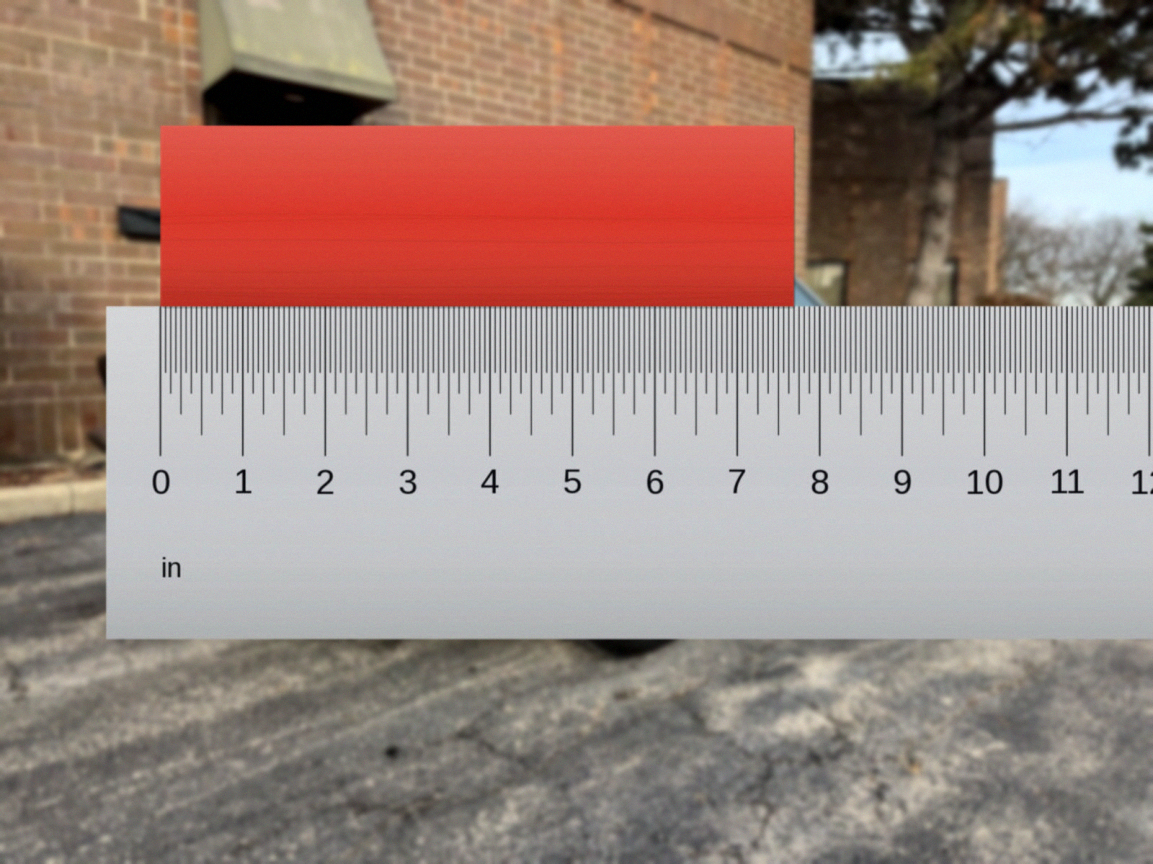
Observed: 7.6875 in
